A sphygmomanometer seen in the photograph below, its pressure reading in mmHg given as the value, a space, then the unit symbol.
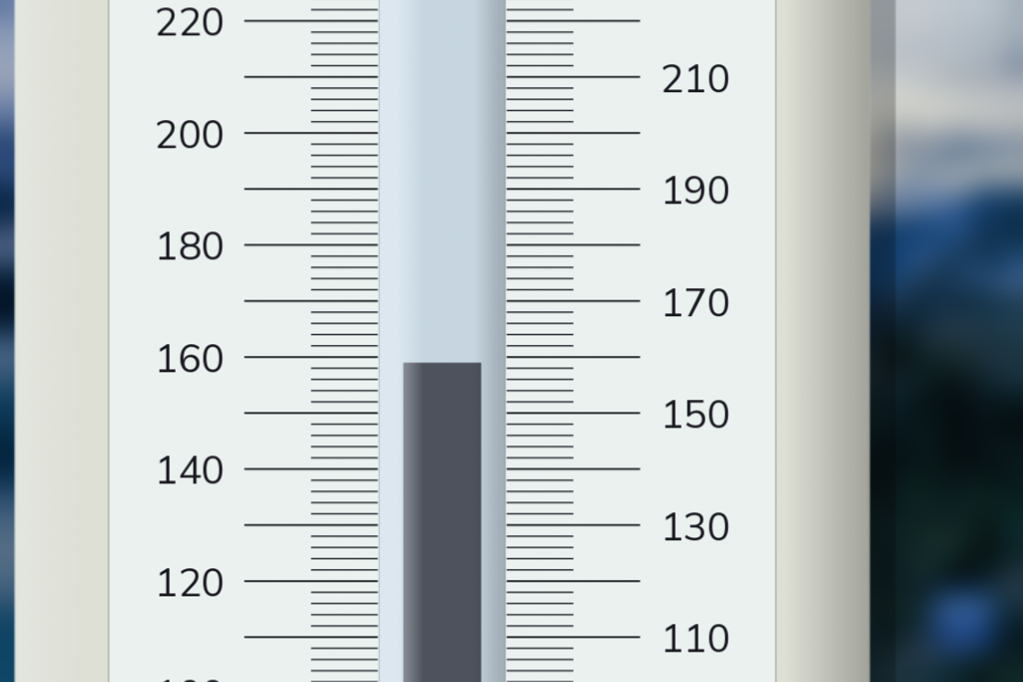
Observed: 159 mmHg
